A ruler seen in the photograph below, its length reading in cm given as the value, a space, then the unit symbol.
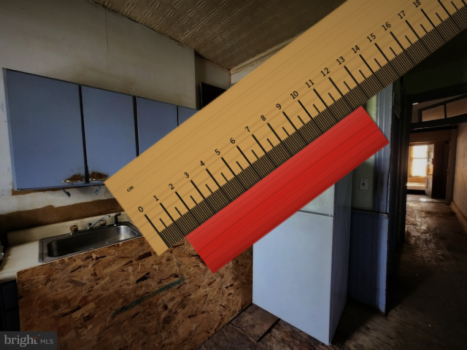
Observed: 11.5 cm
